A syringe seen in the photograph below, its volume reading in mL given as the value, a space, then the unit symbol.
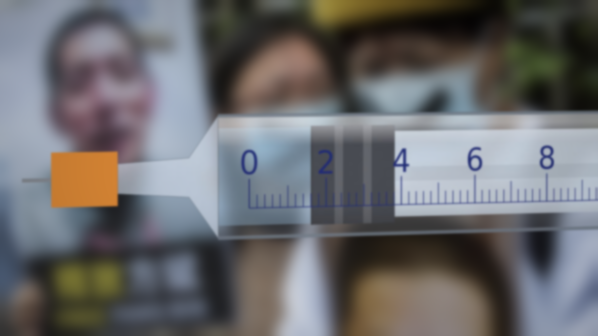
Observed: 1.6 mL
